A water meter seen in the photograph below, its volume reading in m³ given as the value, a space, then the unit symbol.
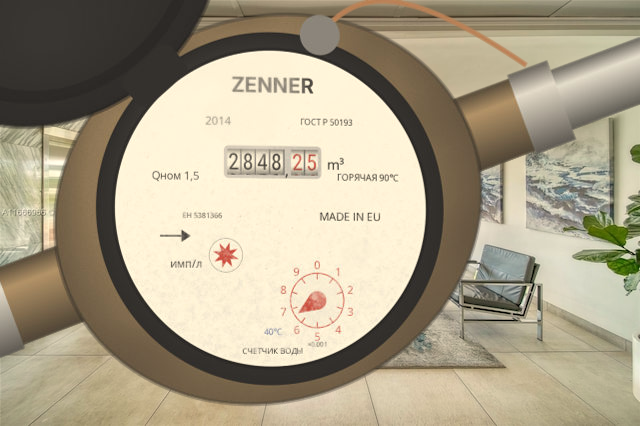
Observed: 2848.256 m³
